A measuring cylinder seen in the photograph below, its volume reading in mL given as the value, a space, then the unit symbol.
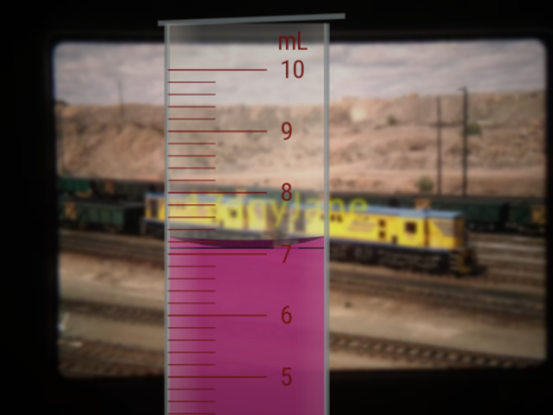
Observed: 7.1 mL
